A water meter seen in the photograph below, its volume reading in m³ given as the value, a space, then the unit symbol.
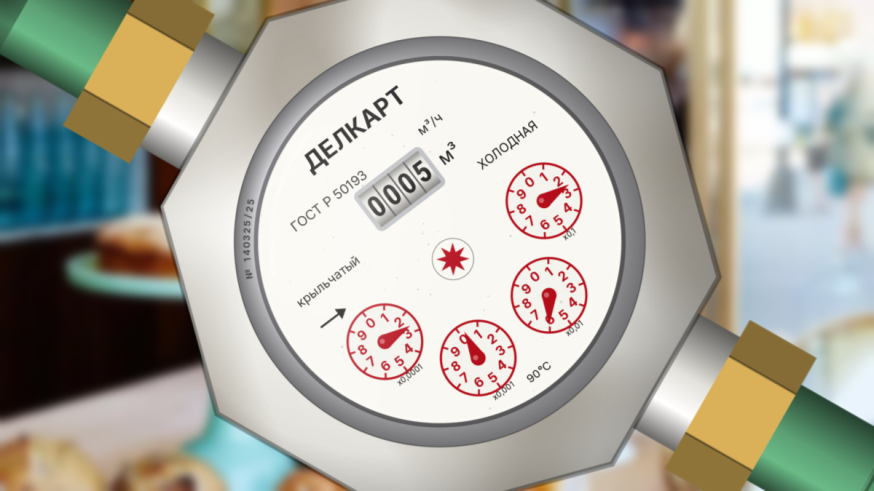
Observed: 5.2602 m³
